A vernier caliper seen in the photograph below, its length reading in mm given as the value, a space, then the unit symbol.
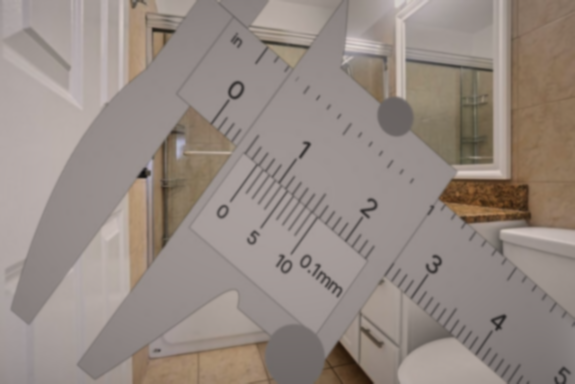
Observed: 6.8 mm
